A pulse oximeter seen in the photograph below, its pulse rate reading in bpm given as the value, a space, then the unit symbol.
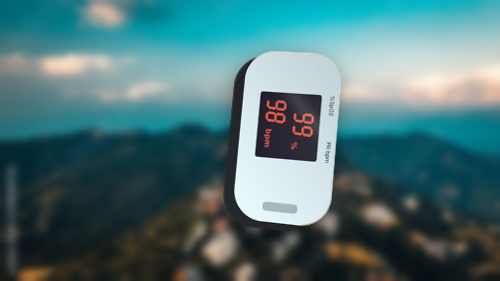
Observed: 98 bpm
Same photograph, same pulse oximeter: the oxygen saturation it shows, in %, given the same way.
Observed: 99 %
